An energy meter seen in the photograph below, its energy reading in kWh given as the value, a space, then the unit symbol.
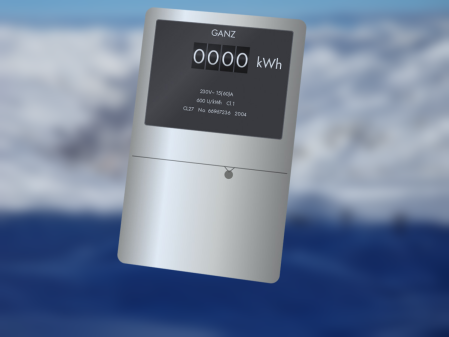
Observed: 0 kWh
